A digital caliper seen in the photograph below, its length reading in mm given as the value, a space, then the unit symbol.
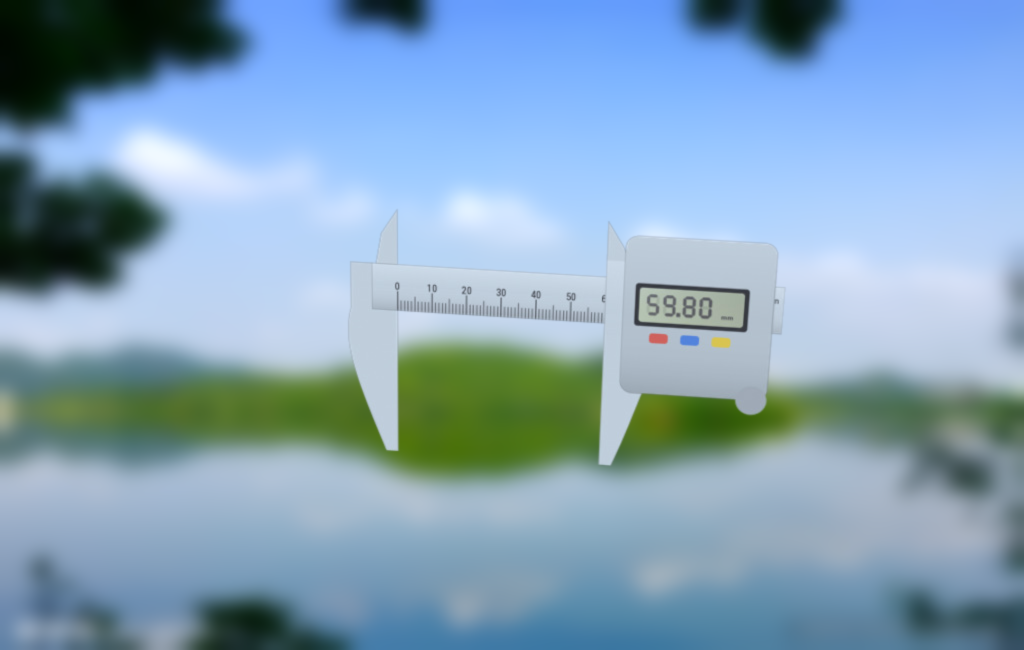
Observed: 59.80 mm
